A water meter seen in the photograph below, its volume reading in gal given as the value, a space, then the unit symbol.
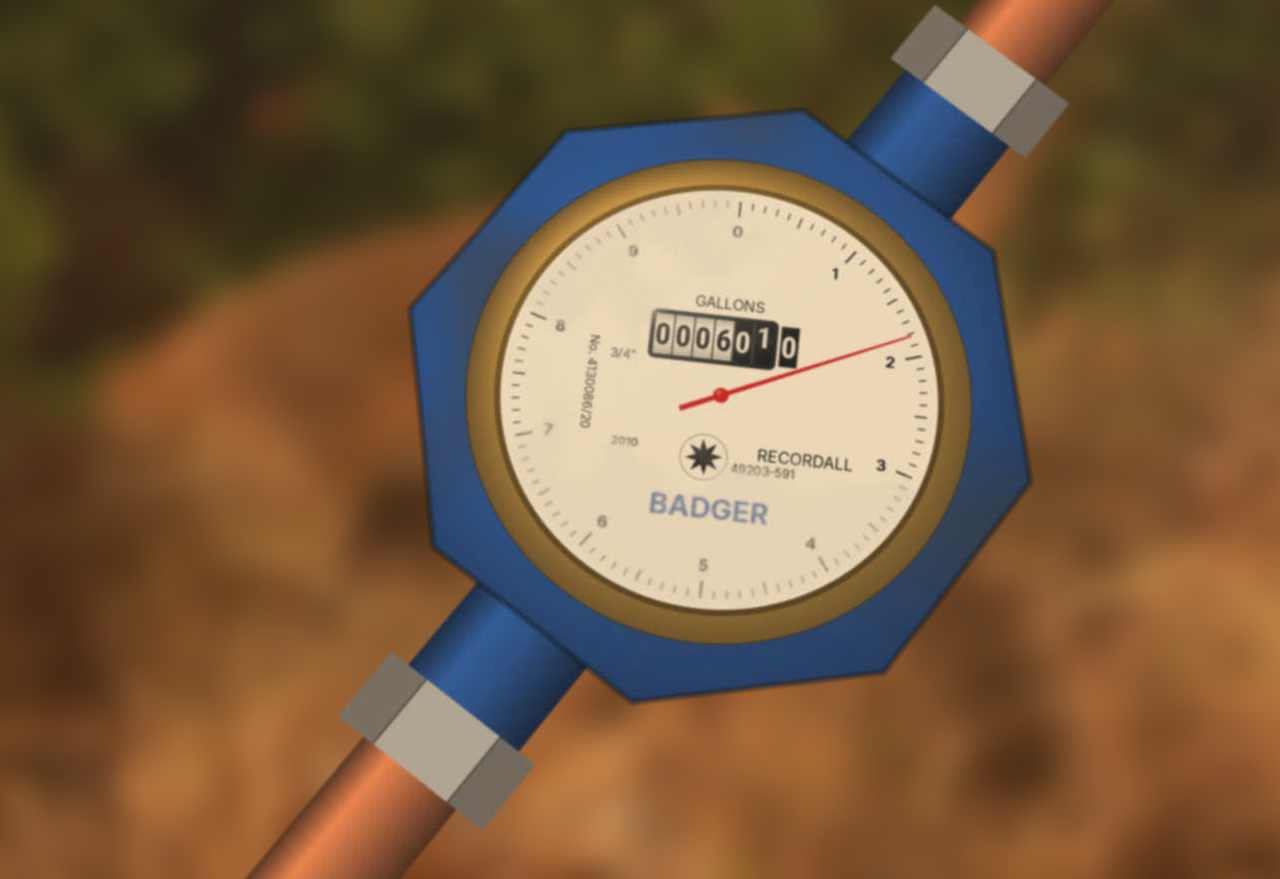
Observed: 6011.8 gal
